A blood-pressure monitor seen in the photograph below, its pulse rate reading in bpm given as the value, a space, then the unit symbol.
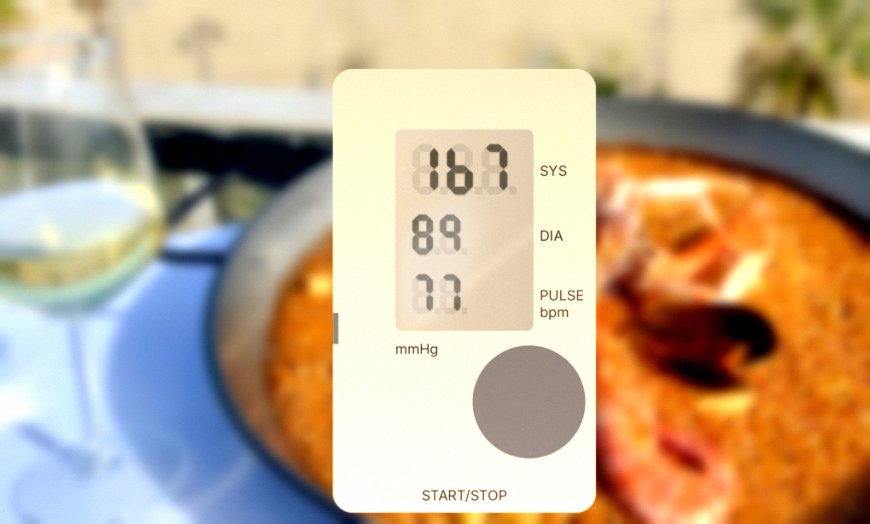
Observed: 77 bpm
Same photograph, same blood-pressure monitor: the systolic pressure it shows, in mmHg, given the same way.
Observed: 167 mmHg
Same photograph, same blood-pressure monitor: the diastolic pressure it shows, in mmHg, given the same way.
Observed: 89 mmHg
